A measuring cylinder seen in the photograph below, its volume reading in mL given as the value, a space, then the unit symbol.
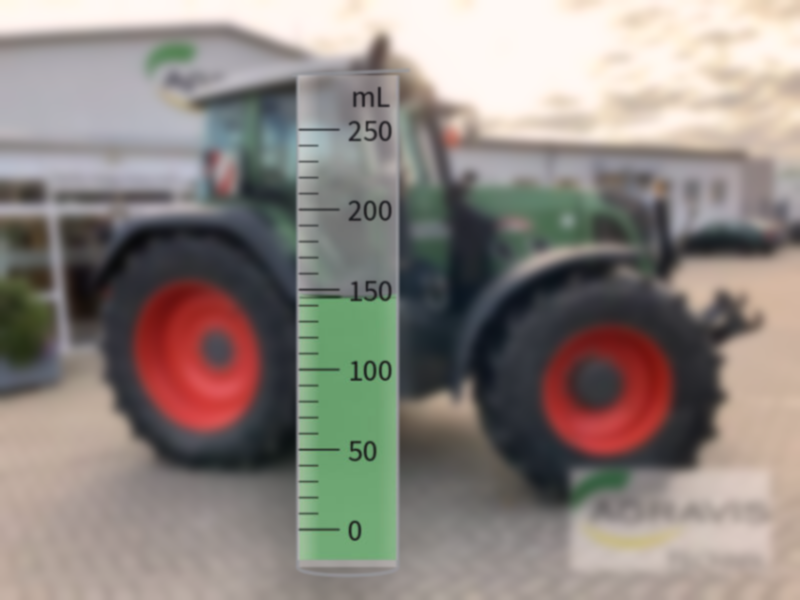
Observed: 145 mL
